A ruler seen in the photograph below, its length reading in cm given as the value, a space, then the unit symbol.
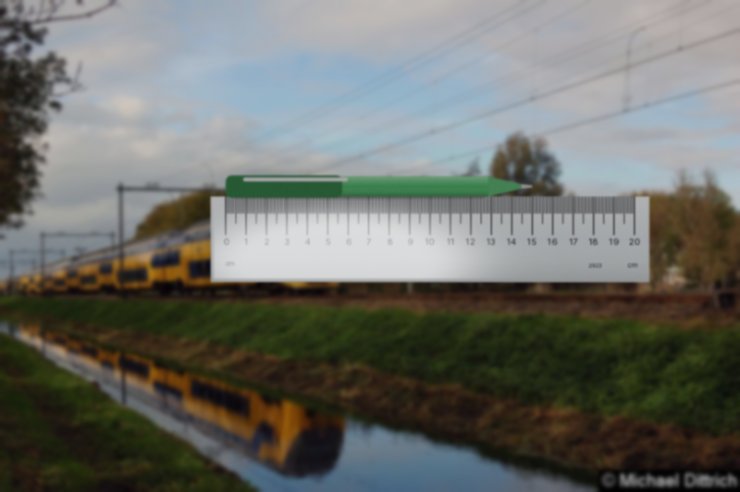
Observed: 15 cm
